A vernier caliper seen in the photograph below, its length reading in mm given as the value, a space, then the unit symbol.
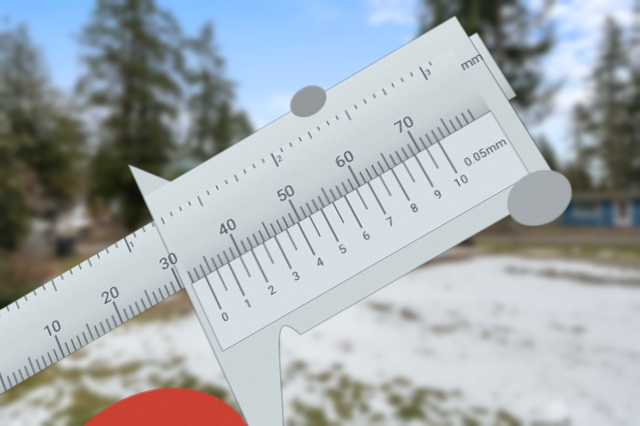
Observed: 34.0 mm
